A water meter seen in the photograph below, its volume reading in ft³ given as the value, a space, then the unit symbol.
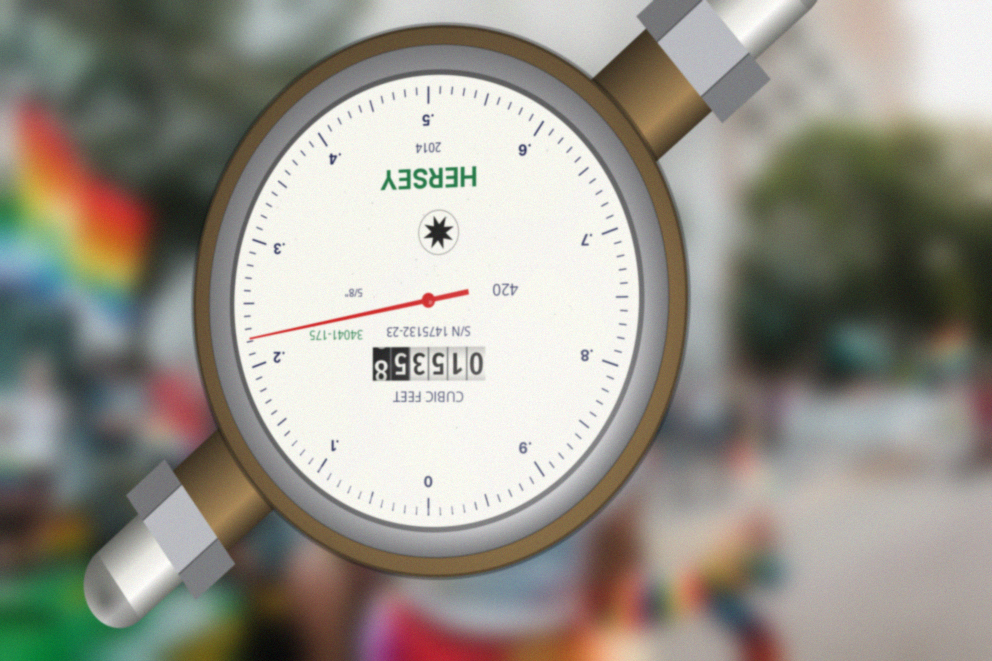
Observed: 15358.22 ft³
